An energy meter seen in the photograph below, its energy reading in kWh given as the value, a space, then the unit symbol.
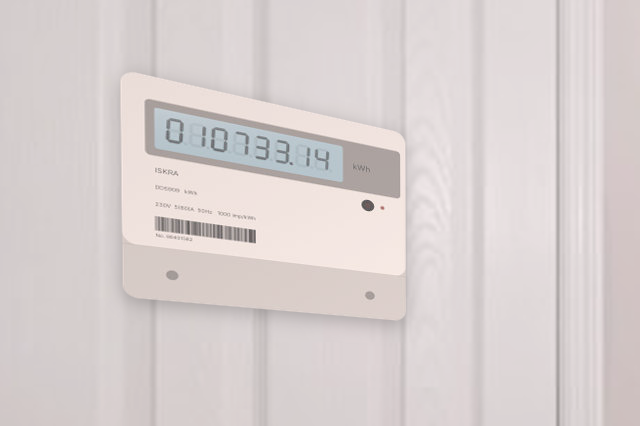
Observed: 10733.14 kWh
